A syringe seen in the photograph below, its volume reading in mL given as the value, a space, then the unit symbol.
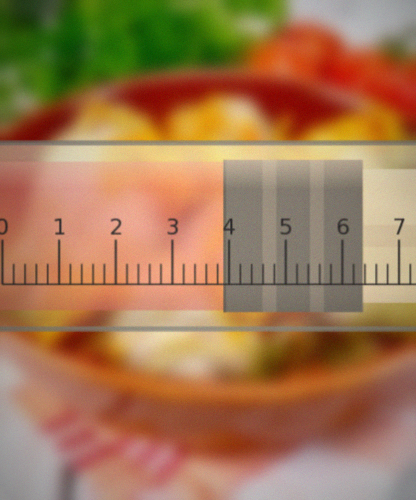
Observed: 3.9 mL
